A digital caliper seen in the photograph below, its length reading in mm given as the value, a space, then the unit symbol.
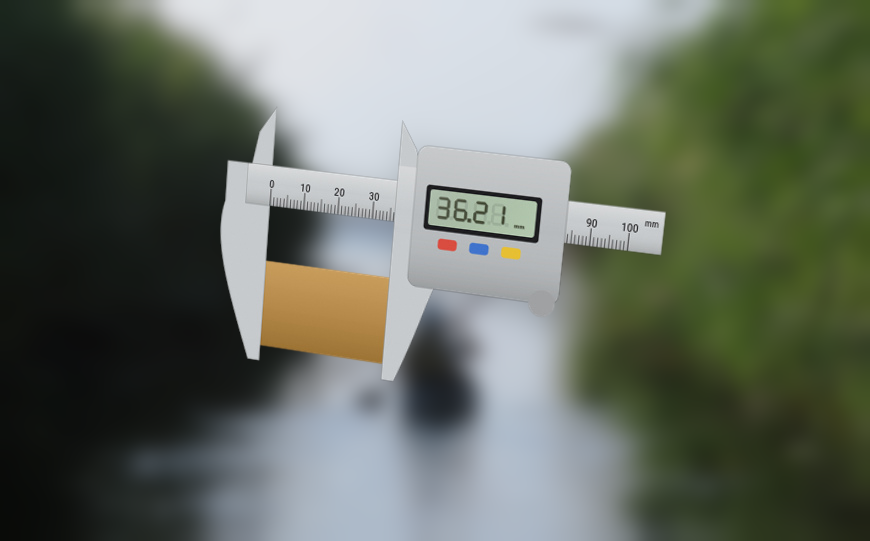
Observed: 36.21 mm
